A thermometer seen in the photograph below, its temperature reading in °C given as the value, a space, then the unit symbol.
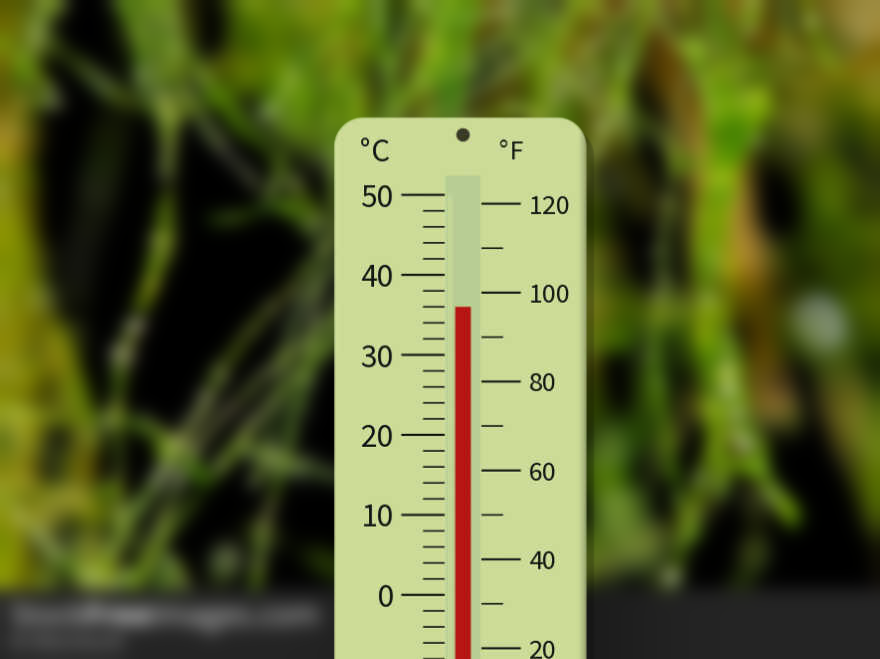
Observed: 36 °C
